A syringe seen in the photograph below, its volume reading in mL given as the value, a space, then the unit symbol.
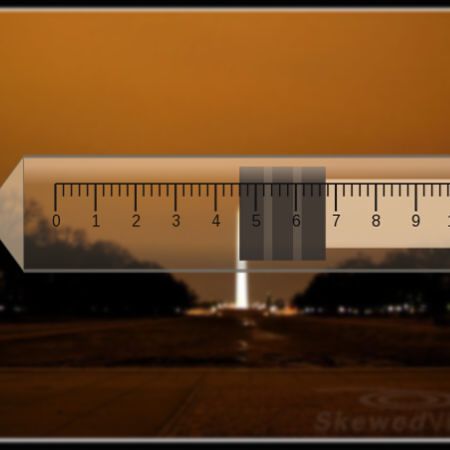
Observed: 4.6 mL
